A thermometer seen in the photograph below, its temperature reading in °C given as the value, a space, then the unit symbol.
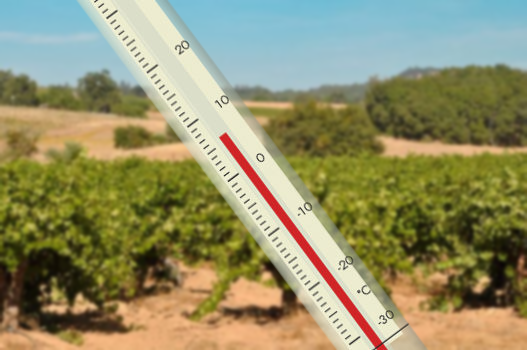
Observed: 6 °C
